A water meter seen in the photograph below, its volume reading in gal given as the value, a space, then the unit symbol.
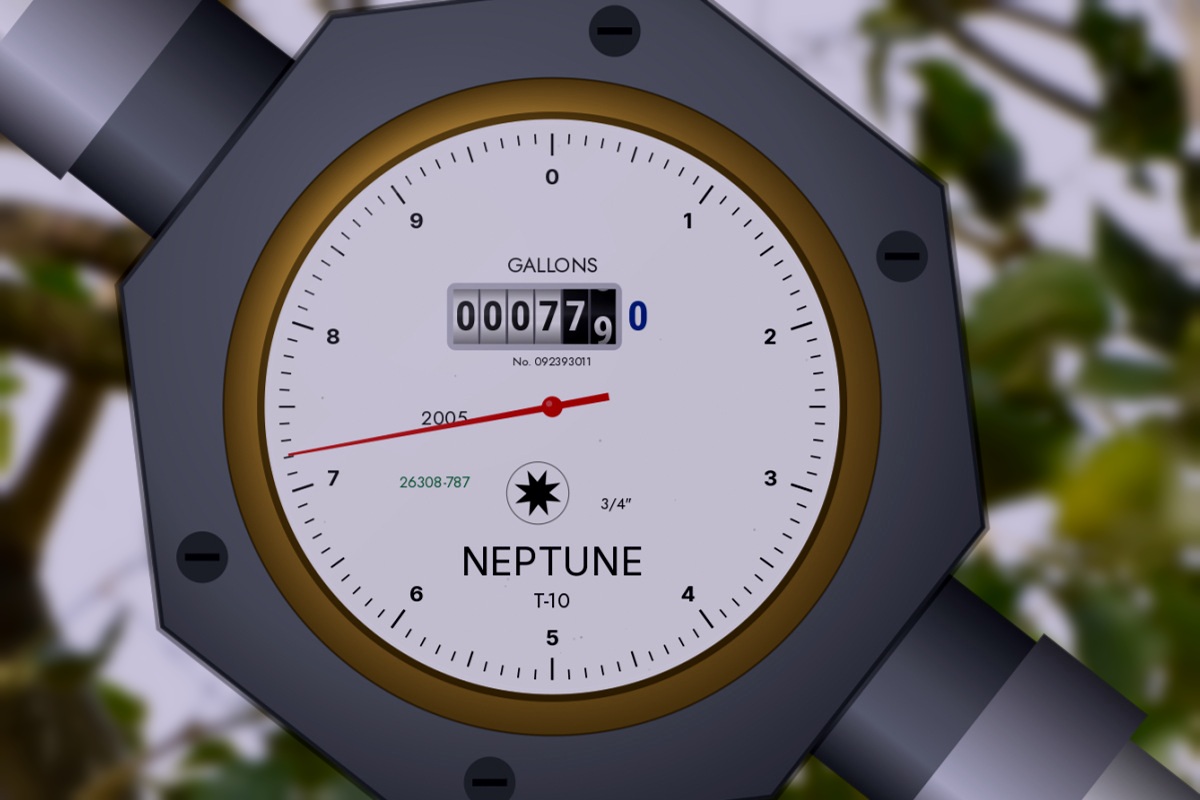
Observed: 7787.2 gal
